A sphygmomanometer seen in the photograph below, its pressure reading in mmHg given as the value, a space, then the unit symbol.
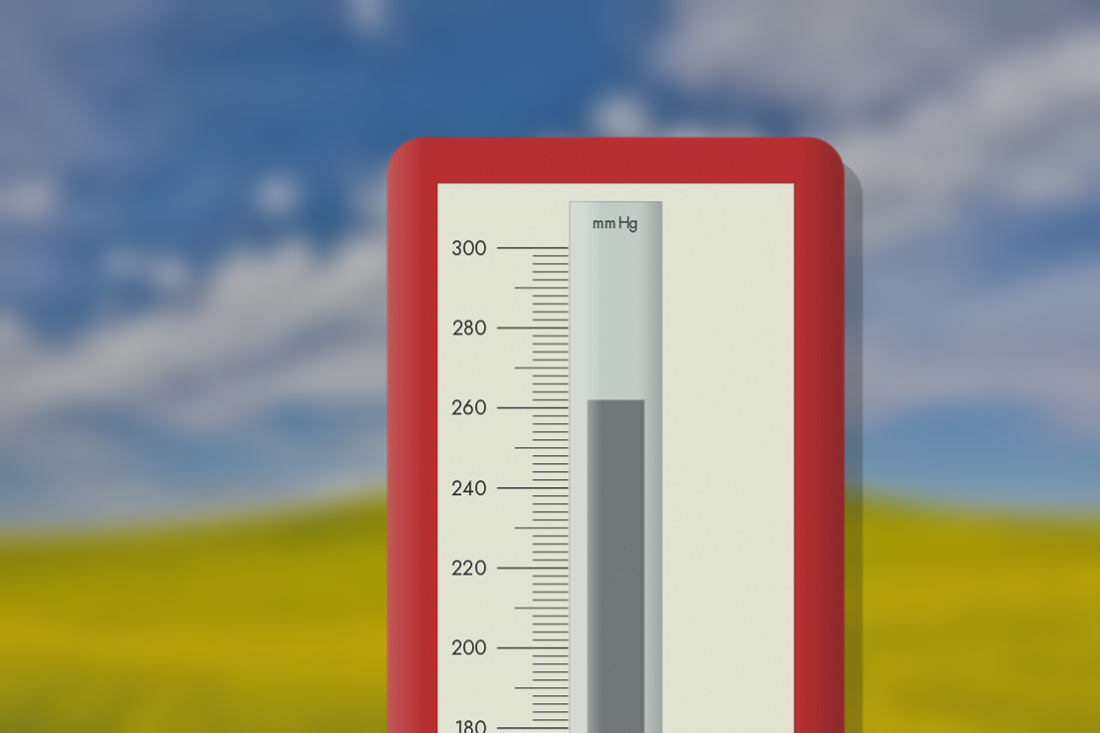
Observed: 262 mmHg
